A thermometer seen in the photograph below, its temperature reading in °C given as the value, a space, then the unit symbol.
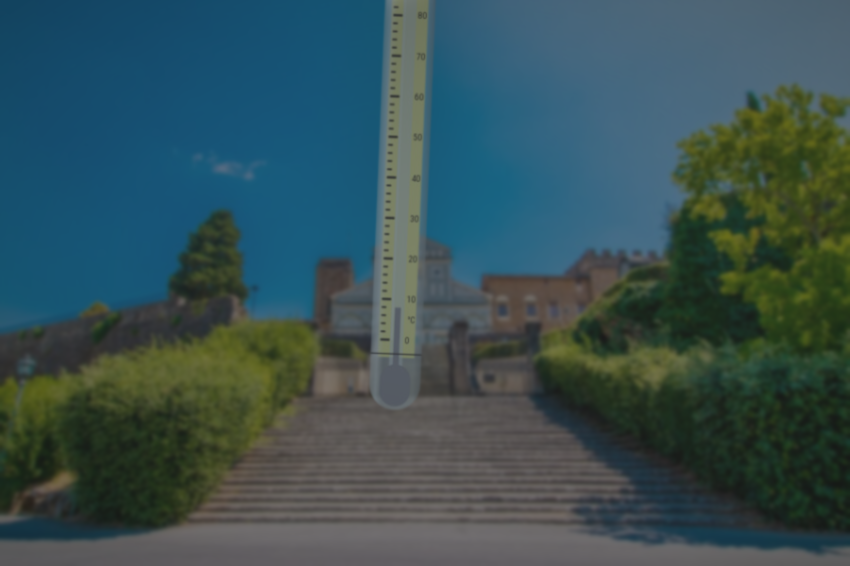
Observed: 8 °C
